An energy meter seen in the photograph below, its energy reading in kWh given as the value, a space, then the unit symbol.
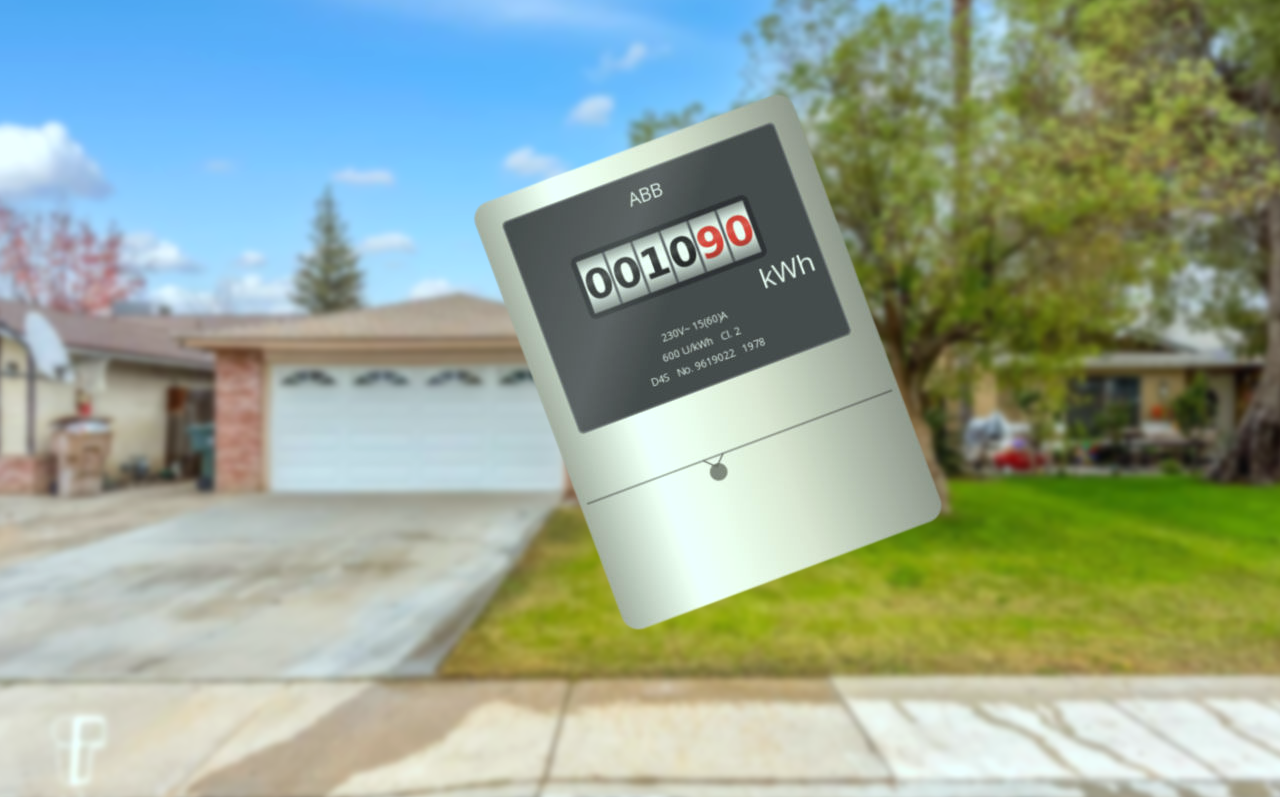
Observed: 10.90 kWh
